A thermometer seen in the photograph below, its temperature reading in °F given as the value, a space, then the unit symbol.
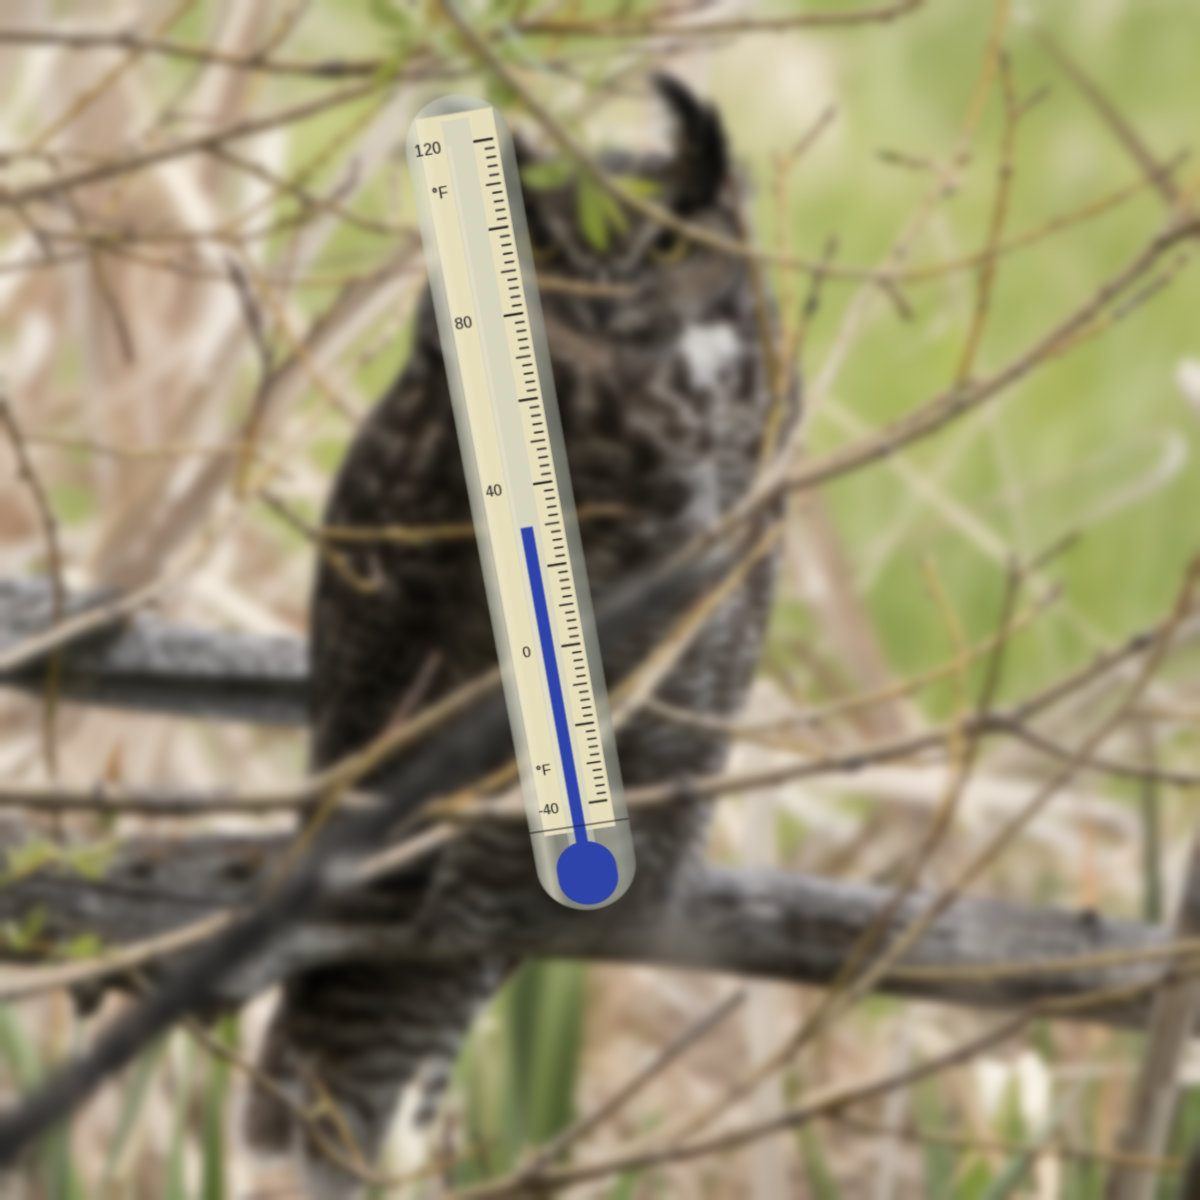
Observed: 30 °F
